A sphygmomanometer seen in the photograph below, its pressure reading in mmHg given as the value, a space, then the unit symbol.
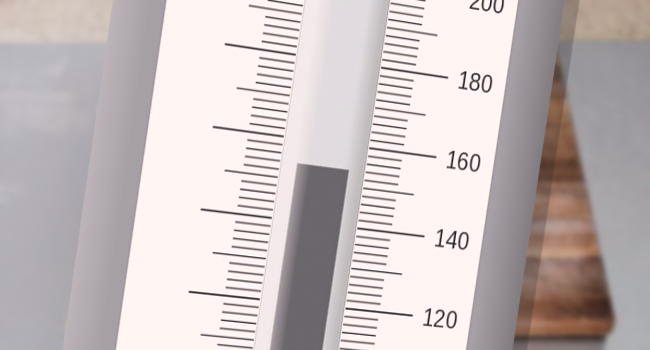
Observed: 154 mmHg
